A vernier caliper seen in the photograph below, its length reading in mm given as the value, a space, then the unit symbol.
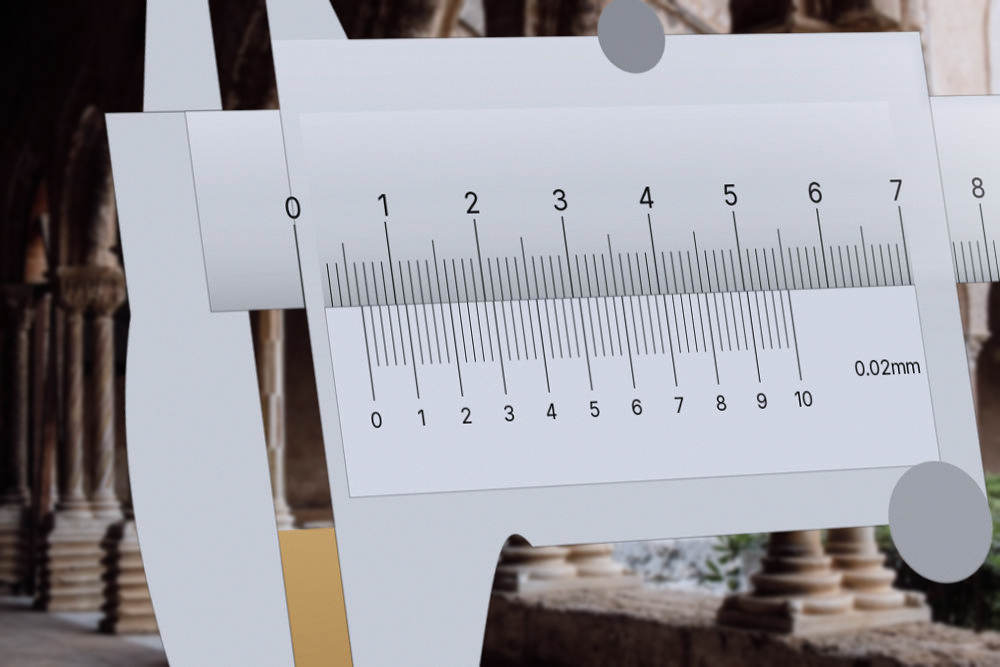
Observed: 6.2 mm
